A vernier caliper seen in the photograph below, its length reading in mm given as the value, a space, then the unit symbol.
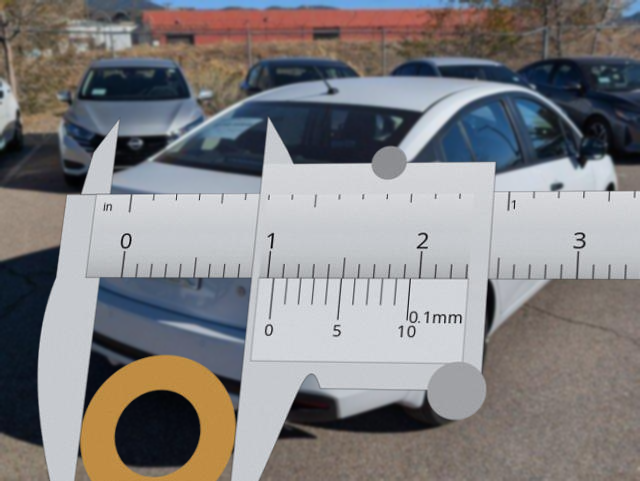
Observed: 10.4 mm
